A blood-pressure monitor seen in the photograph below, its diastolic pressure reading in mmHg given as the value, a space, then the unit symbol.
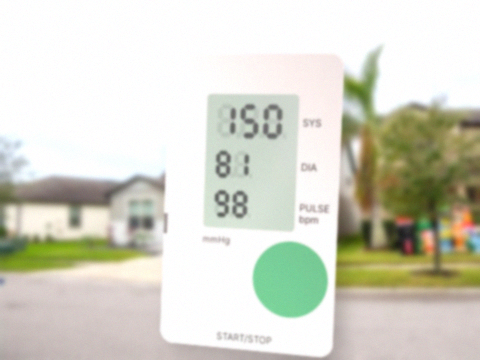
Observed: 81 mmHg
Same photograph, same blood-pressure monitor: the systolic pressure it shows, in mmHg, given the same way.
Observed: 150 mmHg
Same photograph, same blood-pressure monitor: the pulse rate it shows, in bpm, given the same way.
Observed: 98 bpm
